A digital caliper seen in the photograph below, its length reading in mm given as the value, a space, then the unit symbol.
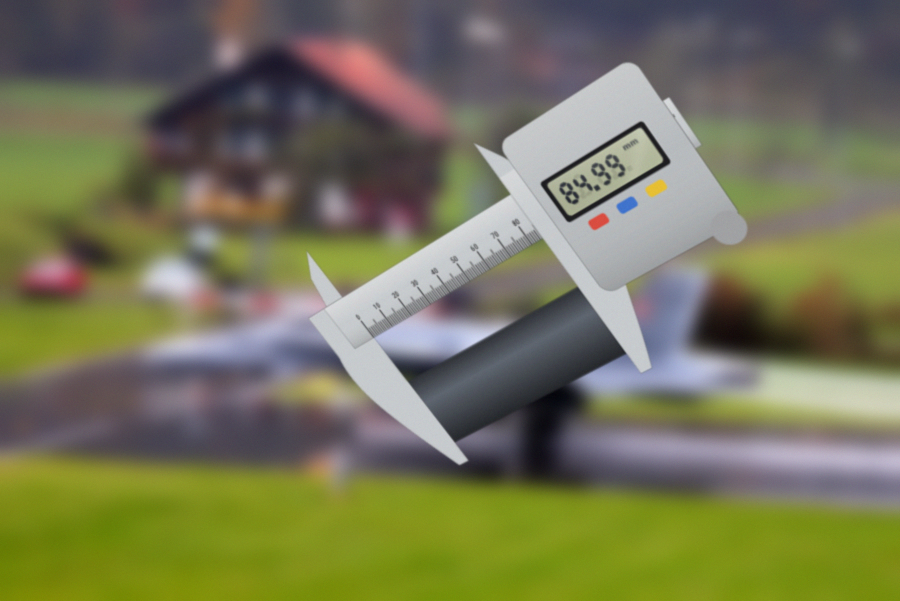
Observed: 84.99 mm
